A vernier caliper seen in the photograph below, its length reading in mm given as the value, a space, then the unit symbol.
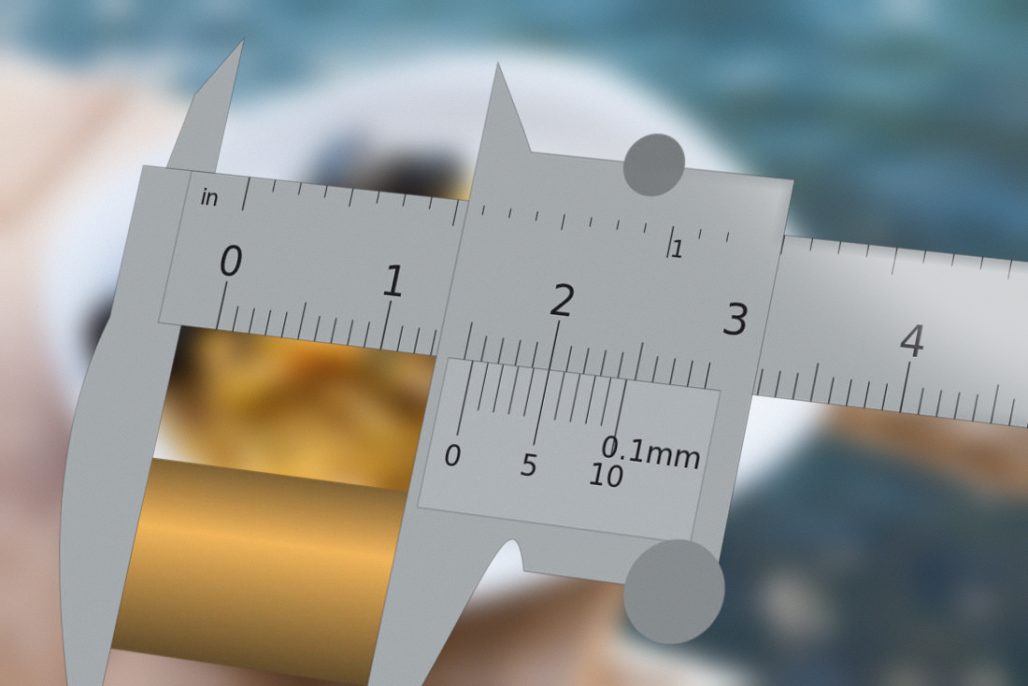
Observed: 15.5 mm
